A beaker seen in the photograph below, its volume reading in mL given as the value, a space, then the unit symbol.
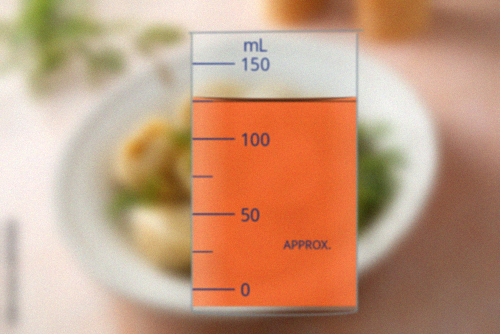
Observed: 125 mL
